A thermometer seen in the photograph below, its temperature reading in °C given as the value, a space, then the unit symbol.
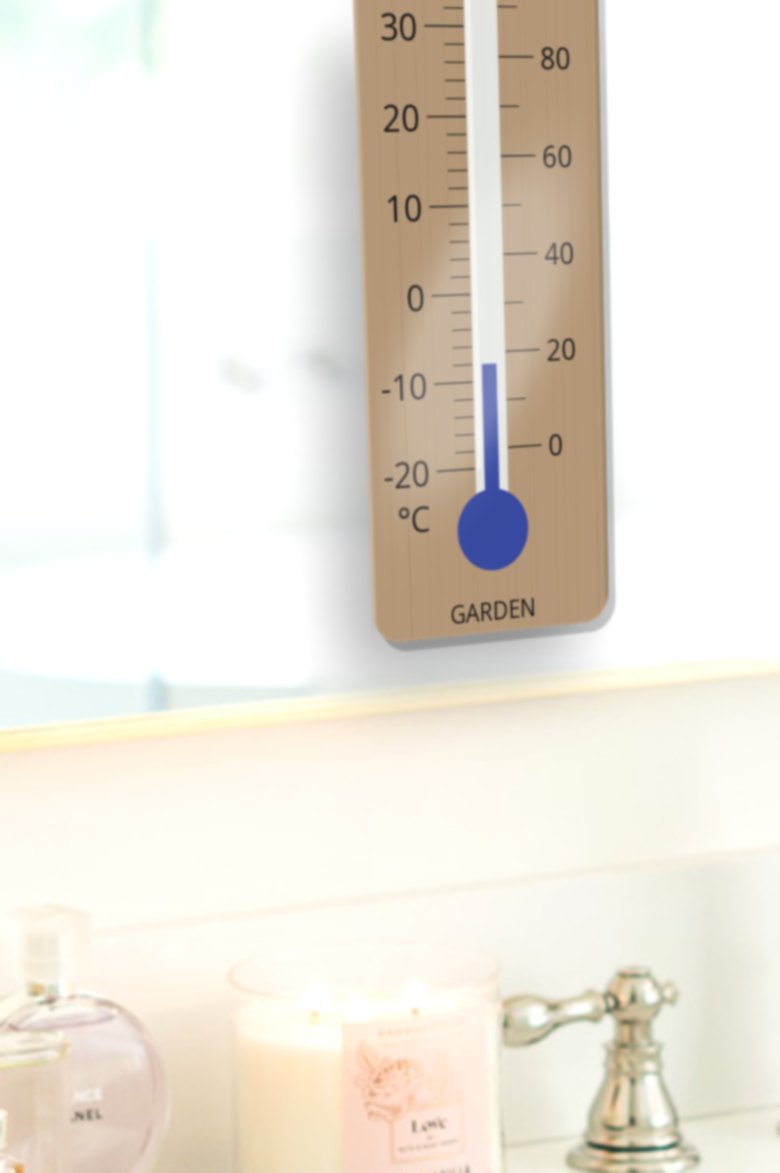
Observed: -8 °C
